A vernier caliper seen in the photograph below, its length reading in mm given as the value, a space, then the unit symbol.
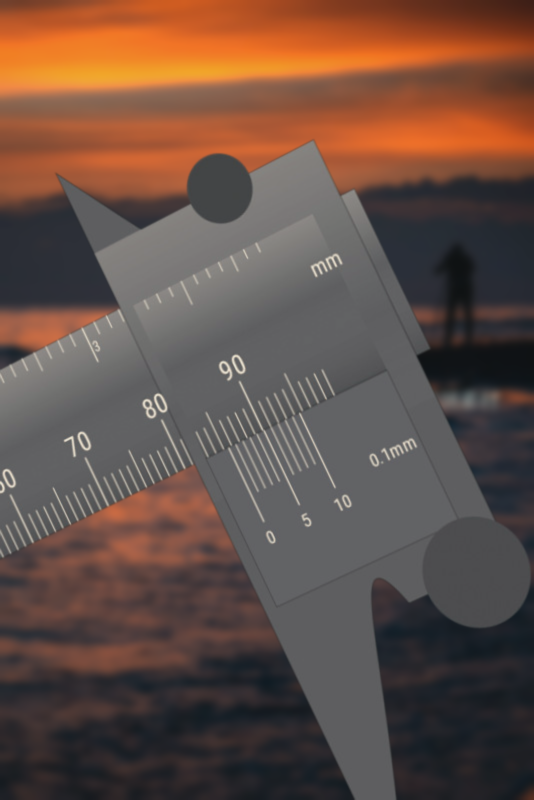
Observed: 85.6 mm
